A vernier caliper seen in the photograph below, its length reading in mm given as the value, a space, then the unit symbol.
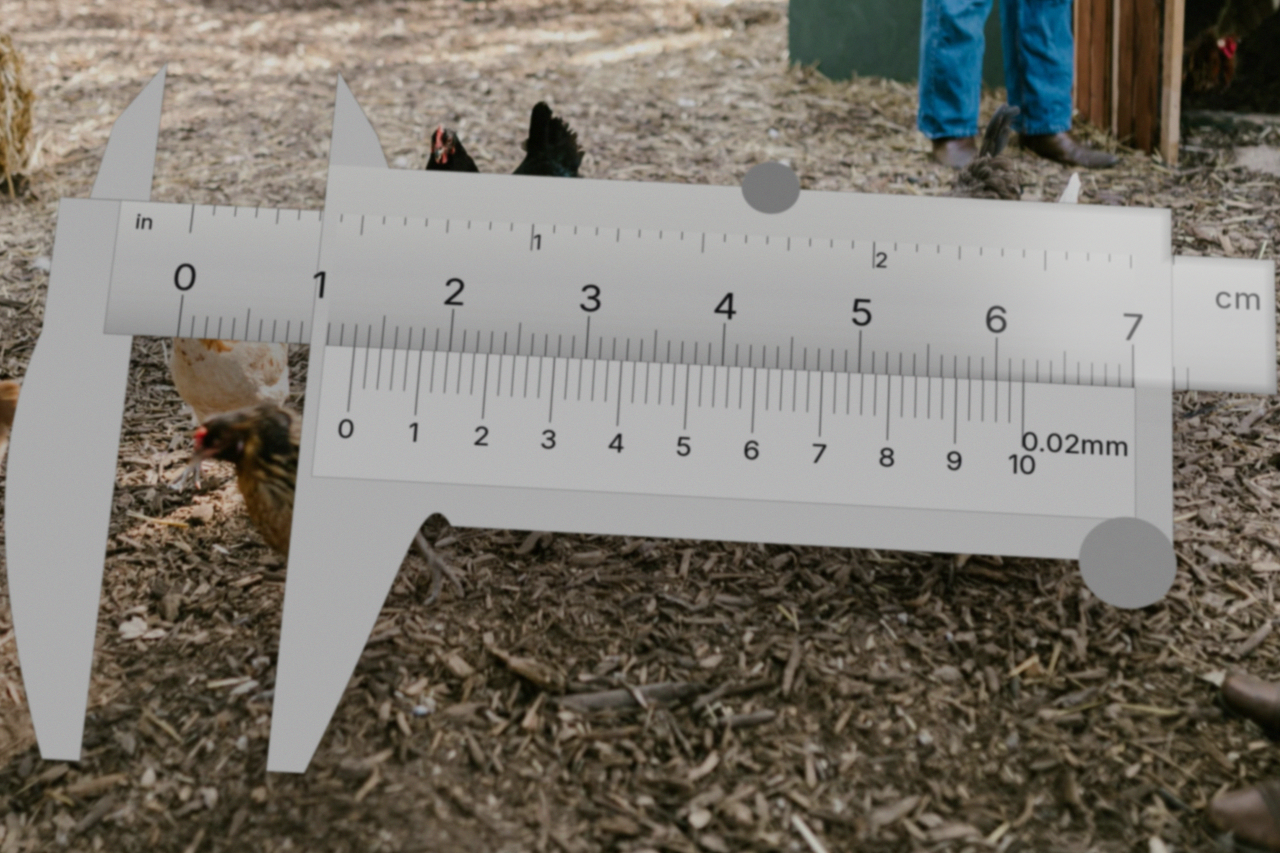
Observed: 13.0 mm
